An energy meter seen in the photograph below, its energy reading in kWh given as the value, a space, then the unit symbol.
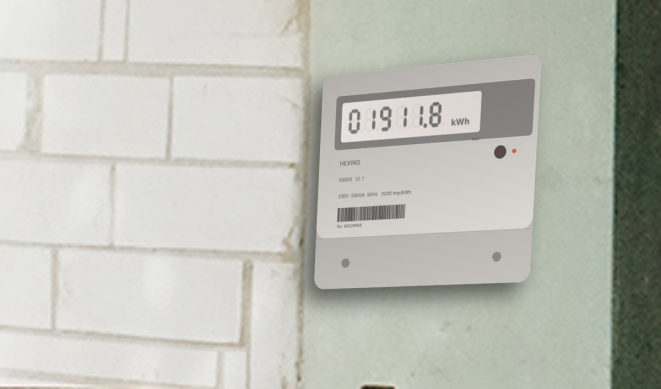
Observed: 1911.8 kWh
